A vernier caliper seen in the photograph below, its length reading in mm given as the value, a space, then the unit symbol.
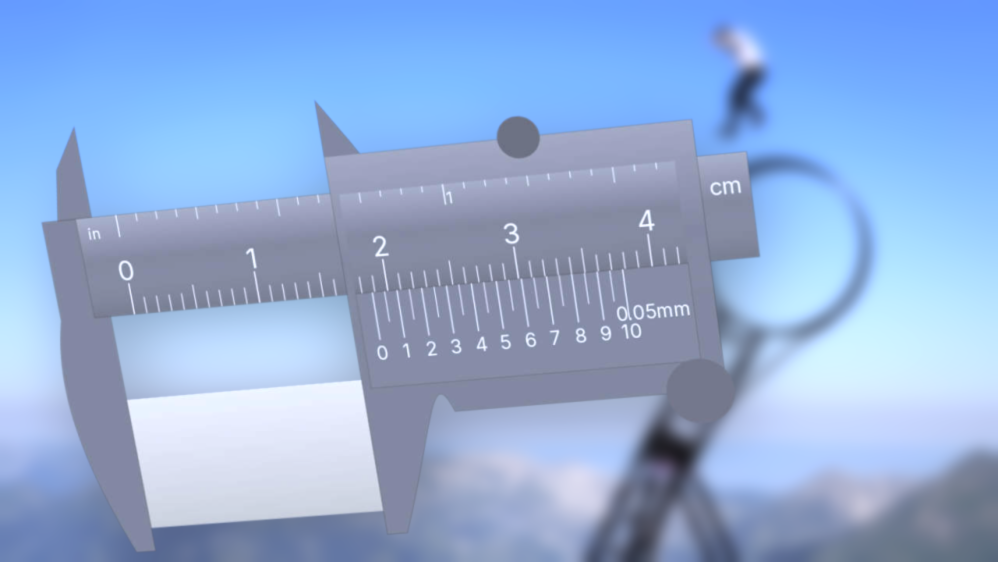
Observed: 18.8 mm
